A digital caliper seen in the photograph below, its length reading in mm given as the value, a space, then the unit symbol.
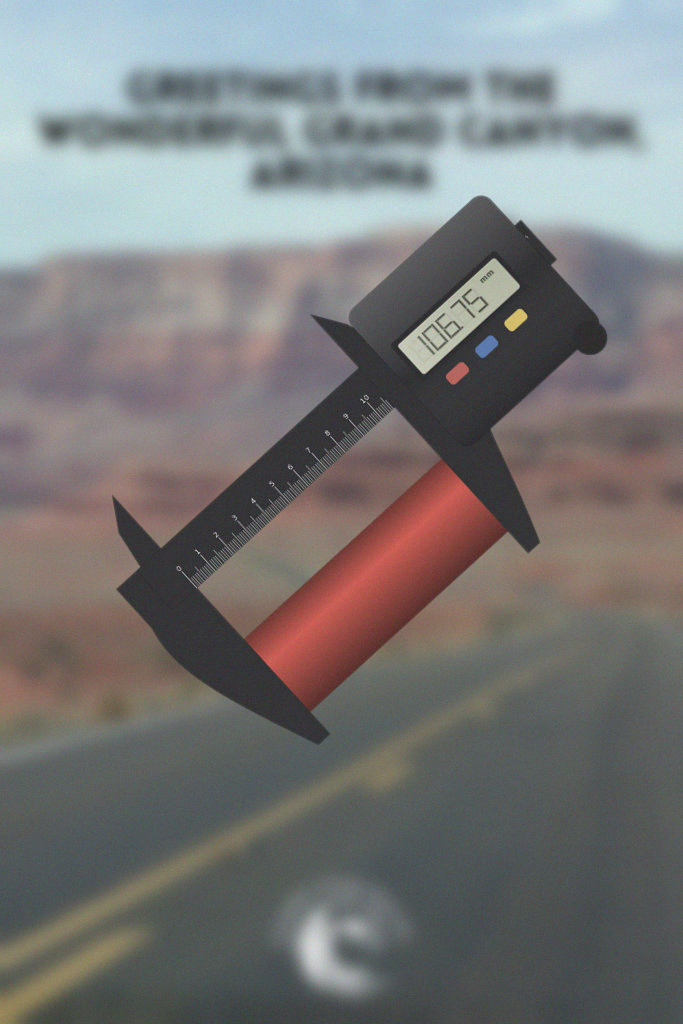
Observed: 106.75 mm
